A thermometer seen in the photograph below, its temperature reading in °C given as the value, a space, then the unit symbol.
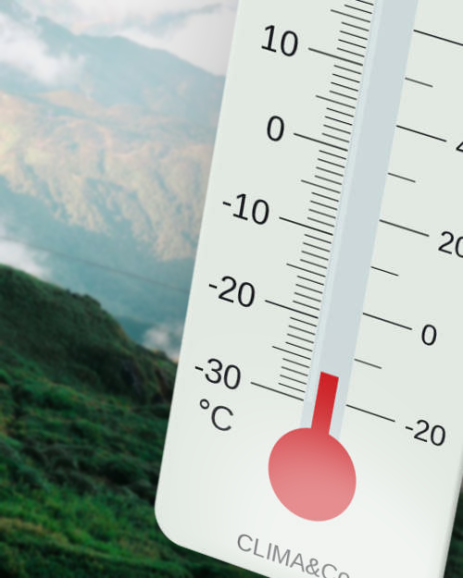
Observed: -26 °C
